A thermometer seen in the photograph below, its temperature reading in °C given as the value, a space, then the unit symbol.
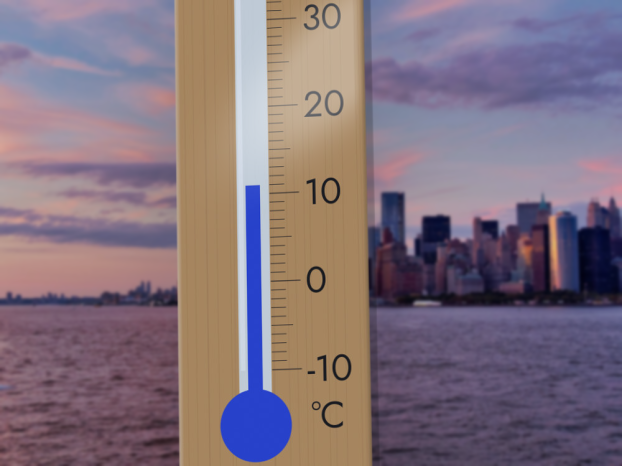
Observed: 11 °C
